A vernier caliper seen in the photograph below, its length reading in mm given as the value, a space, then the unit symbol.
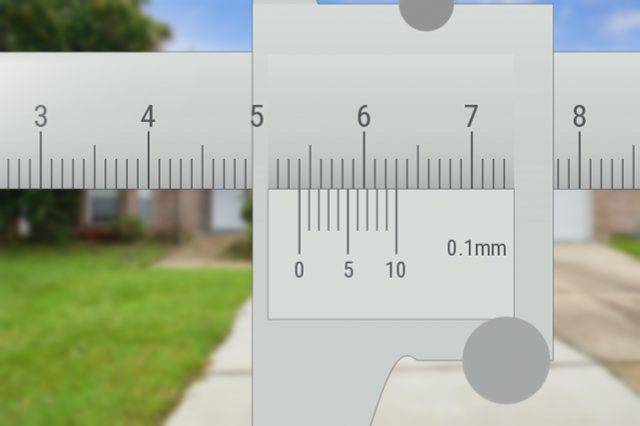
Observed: 54.0 mm
